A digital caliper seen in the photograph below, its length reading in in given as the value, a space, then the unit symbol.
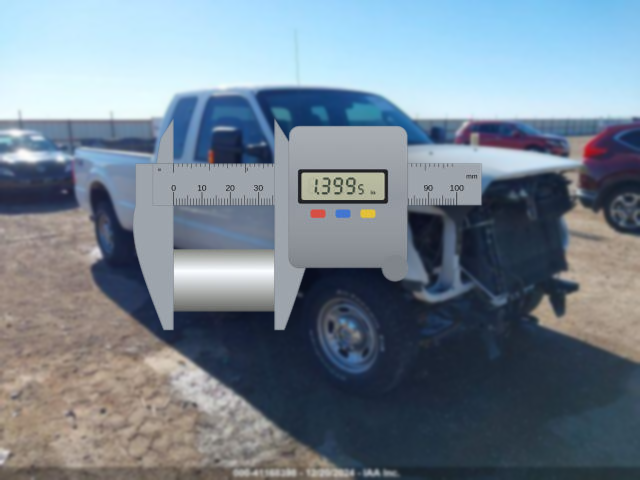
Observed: 1.3995 in
